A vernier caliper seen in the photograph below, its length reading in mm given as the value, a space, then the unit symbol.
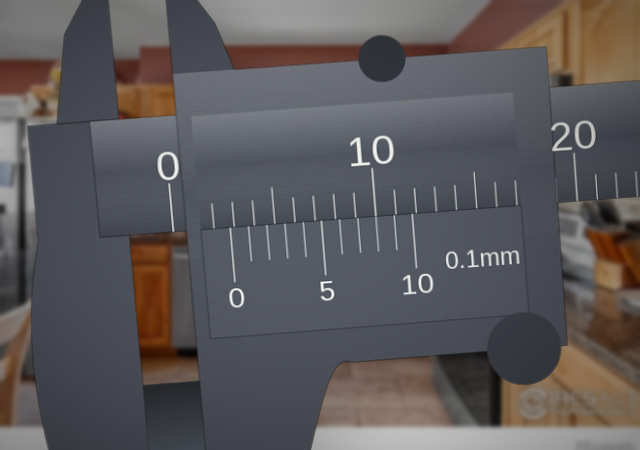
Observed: 2.8 mm
